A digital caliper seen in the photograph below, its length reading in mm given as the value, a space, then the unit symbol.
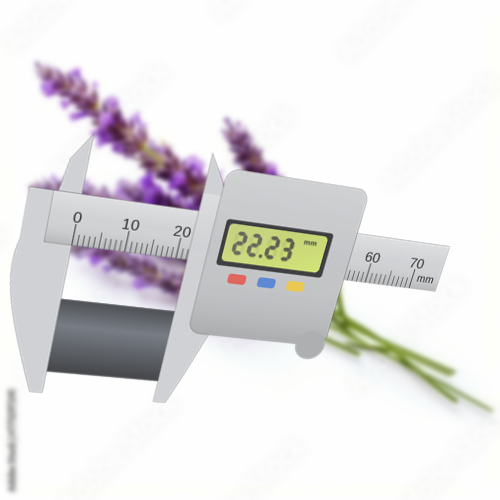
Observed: 22.23 mm
